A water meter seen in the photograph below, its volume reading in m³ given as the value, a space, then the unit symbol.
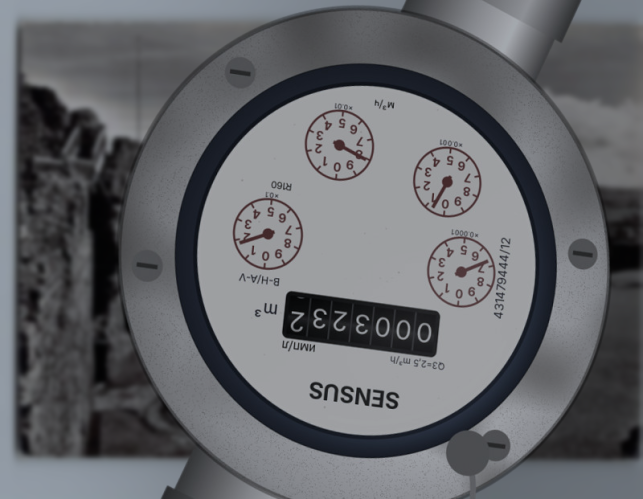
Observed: 3232.1806 m³
